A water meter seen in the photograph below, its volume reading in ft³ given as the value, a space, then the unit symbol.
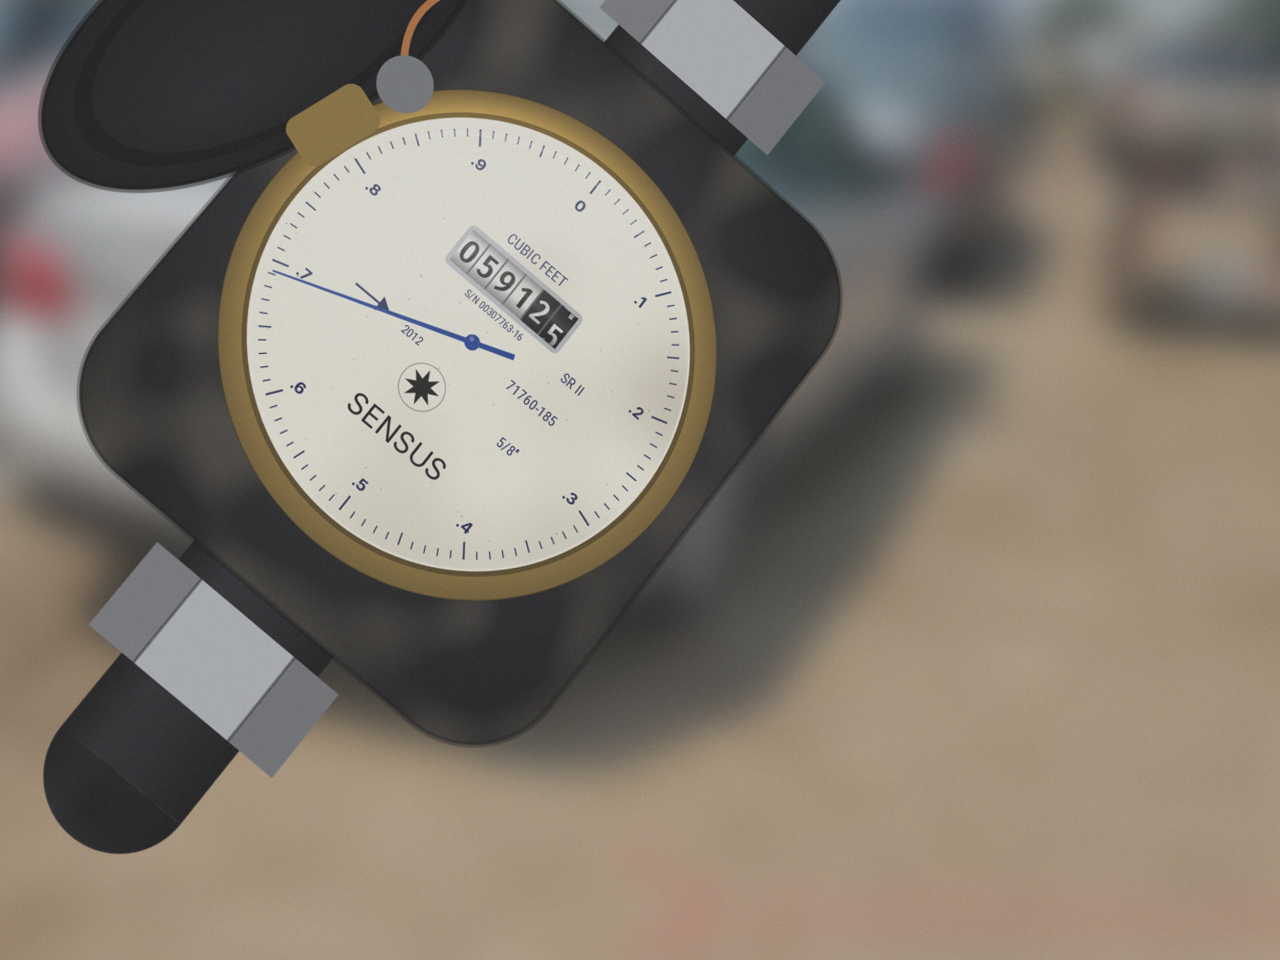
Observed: 59124.69 ft³
